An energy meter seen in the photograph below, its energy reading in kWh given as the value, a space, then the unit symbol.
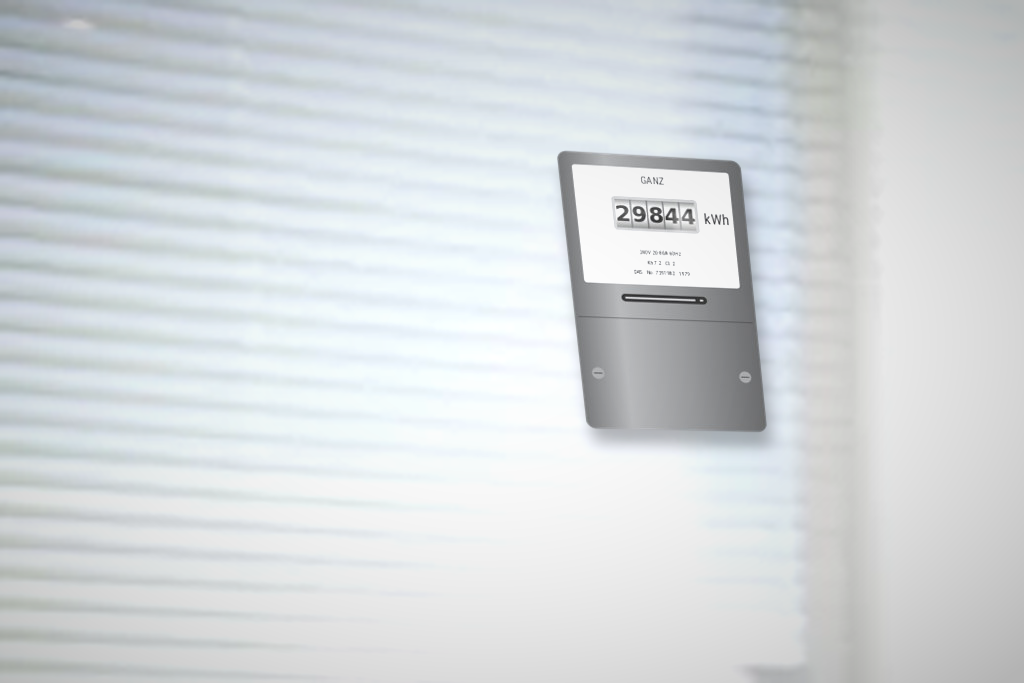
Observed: 29844 kWh
